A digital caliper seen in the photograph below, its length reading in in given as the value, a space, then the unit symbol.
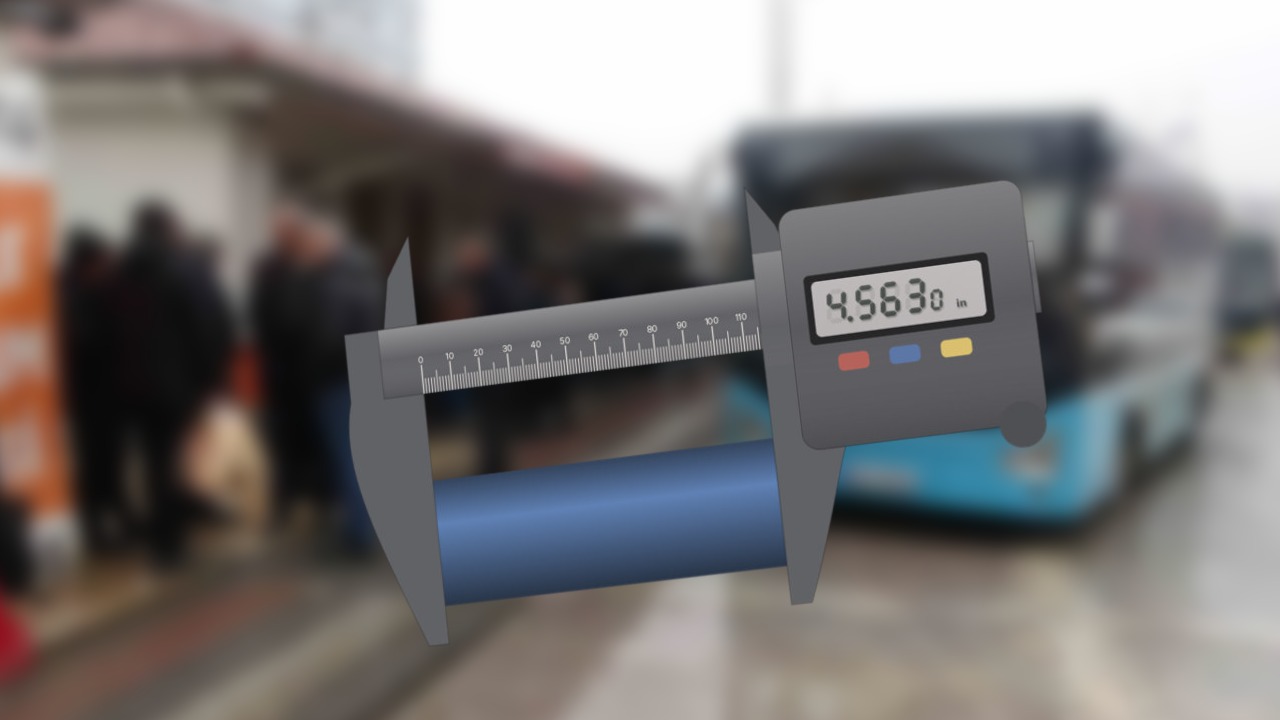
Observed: 4.5630 in
